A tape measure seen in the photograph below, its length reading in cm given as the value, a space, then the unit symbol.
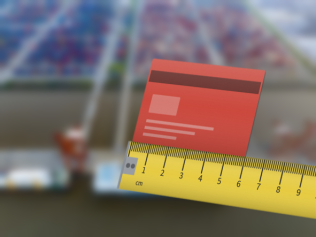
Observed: 6 cm
